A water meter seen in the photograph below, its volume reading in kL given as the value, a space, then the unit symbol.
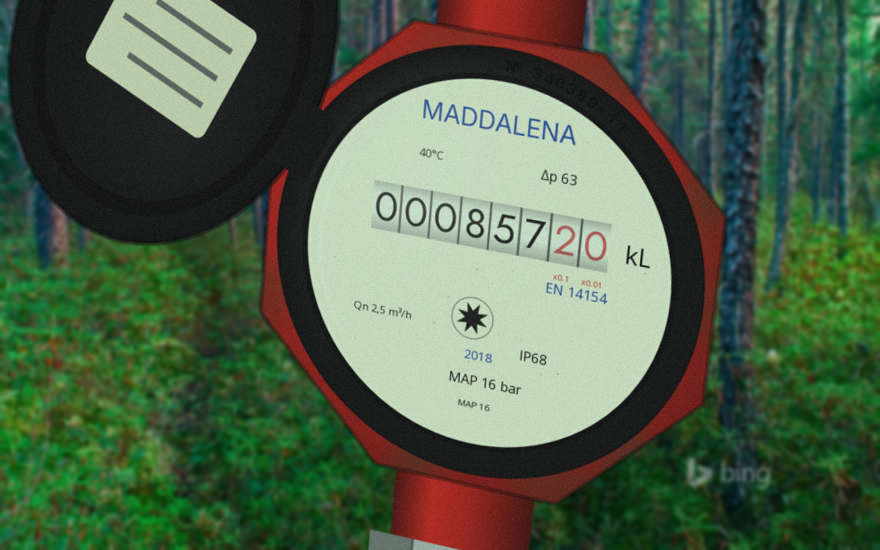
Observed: 857.20 kL
